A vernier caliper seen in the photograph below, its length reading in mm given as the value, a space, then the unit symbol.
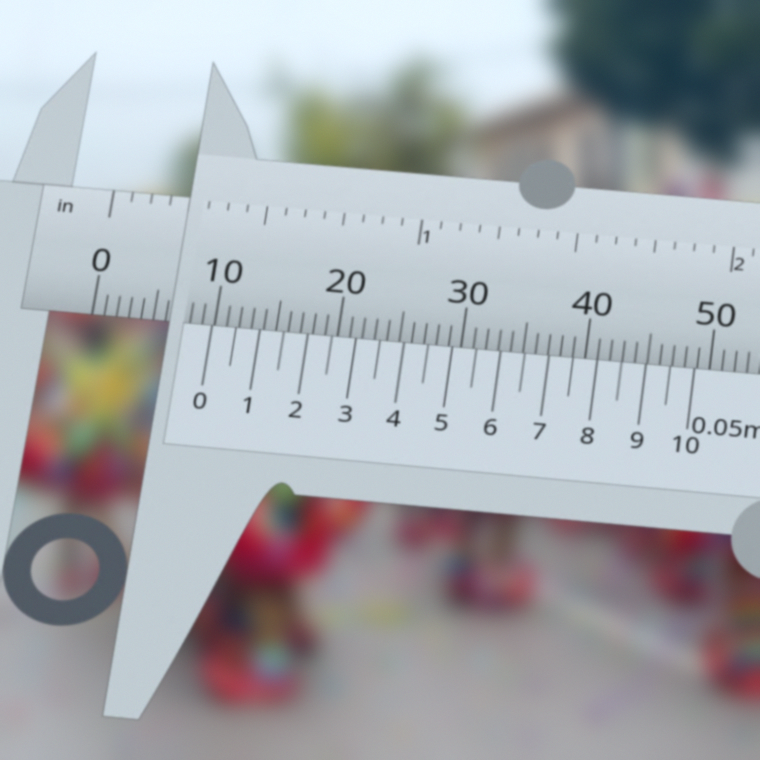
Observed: 9.8 mm
